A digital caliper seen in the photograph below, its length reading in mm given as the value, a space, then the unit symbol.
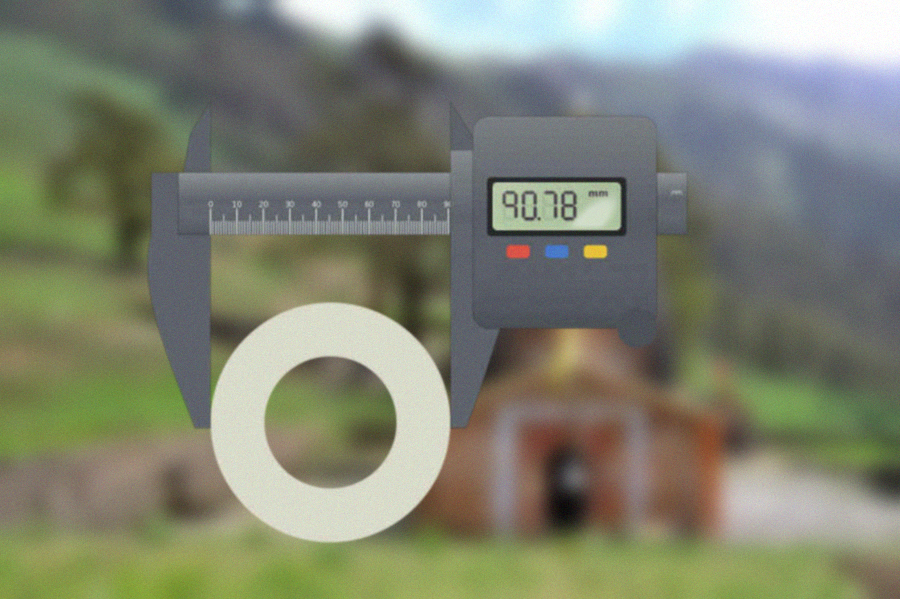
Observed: 90.78 mm
